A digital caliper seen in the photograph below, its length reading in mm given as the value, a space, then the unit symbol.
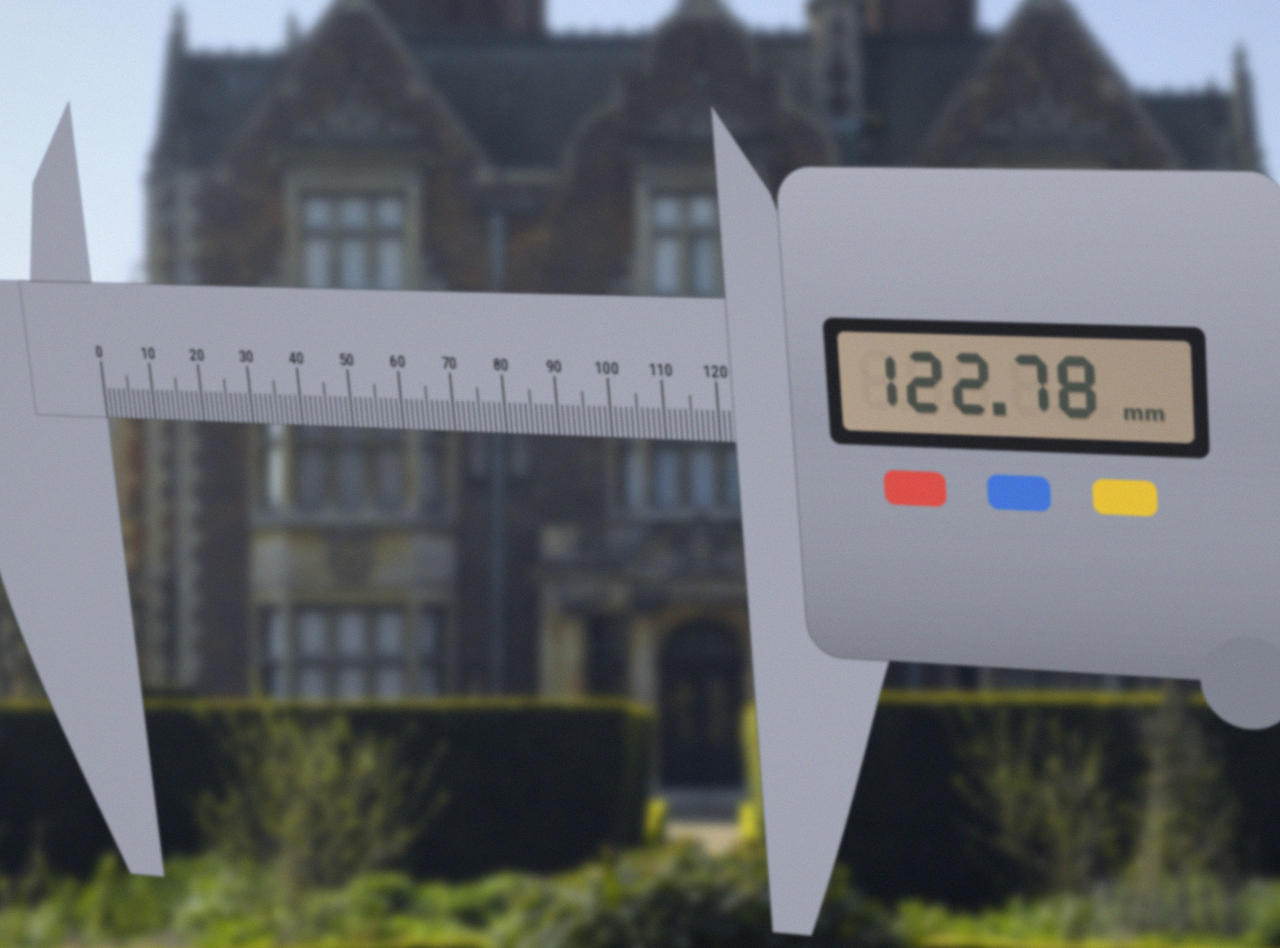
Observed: 122.78 mm
